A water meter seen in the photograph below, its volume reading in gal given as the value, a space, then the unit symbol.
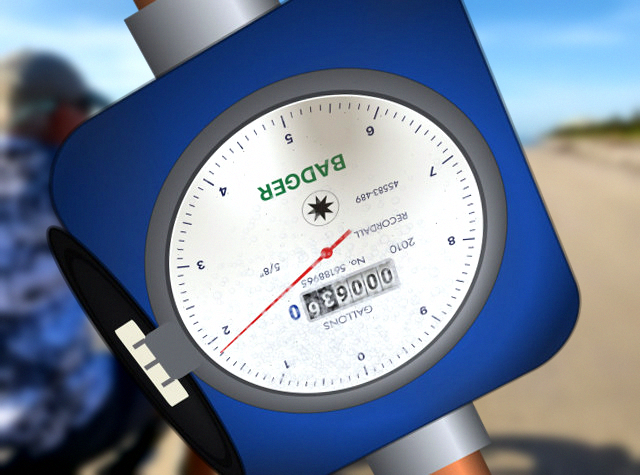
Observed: 6361.8 gal
